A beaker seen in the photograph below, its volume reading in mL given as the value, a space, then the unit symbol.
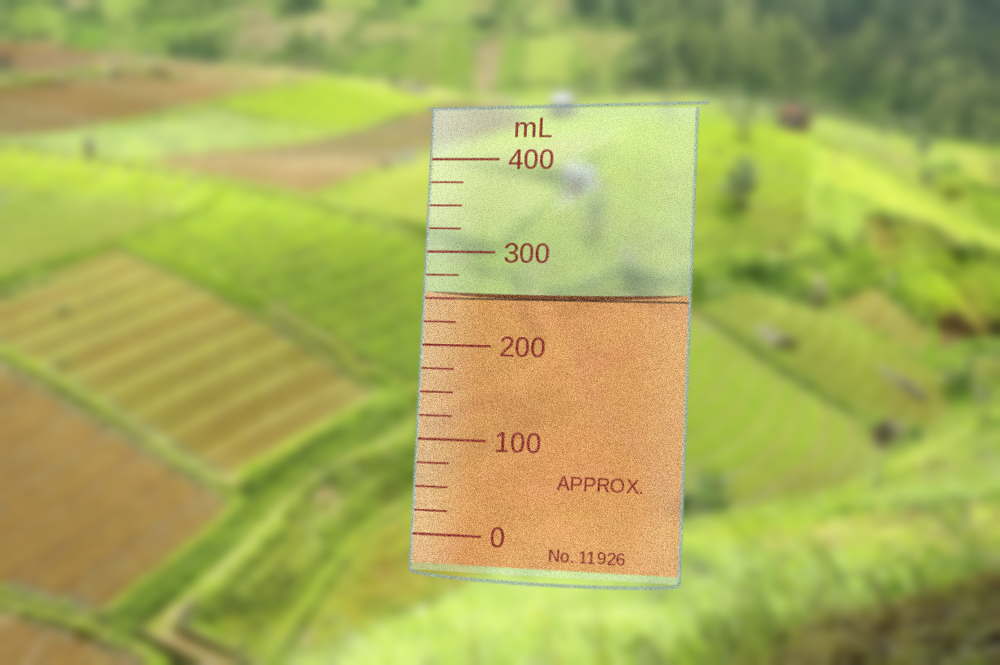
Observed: 250 mL
